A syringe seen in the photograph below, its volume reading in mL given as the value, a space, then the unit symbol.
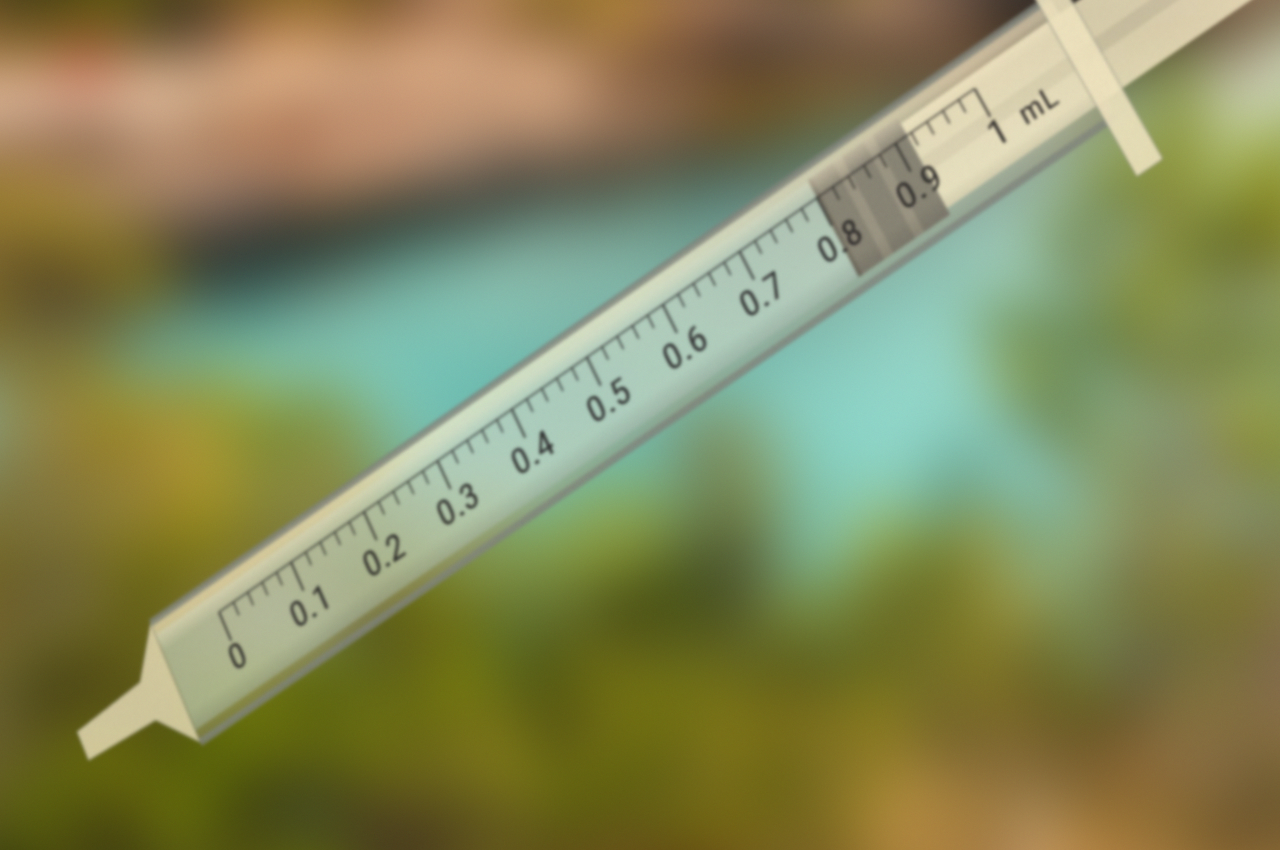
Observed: 0.8 mL
